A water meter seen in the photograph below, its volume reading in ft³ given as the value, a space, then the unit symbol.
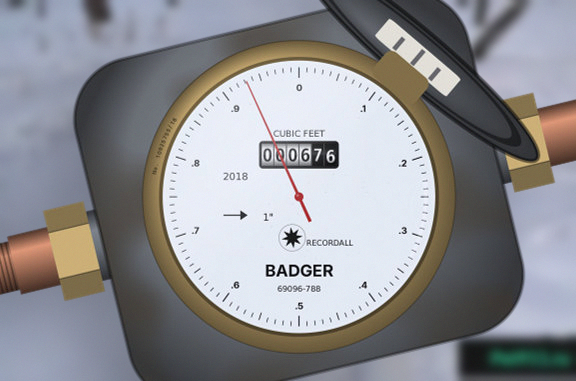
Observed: 675.93 ft³
